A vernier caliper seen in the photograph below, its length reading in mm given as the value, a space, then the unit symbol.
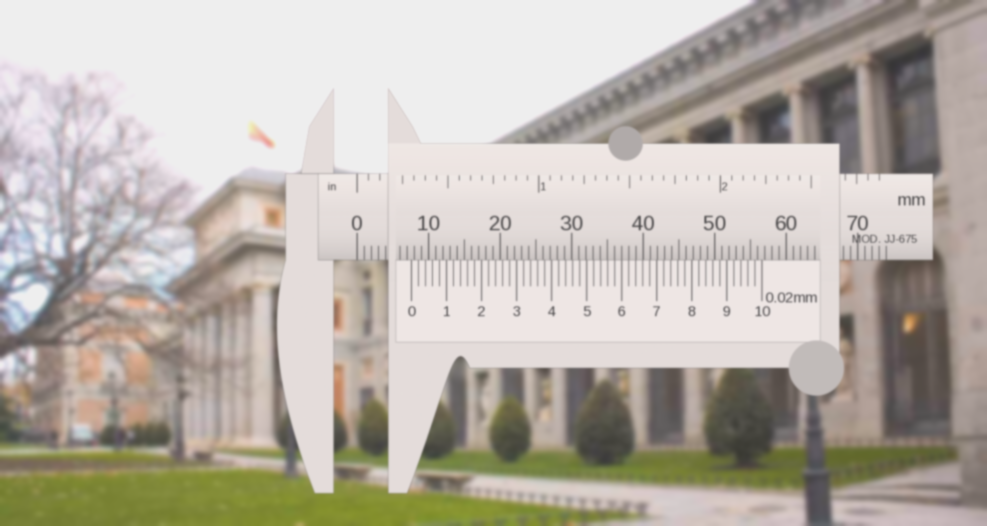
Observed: 7.6 mm
